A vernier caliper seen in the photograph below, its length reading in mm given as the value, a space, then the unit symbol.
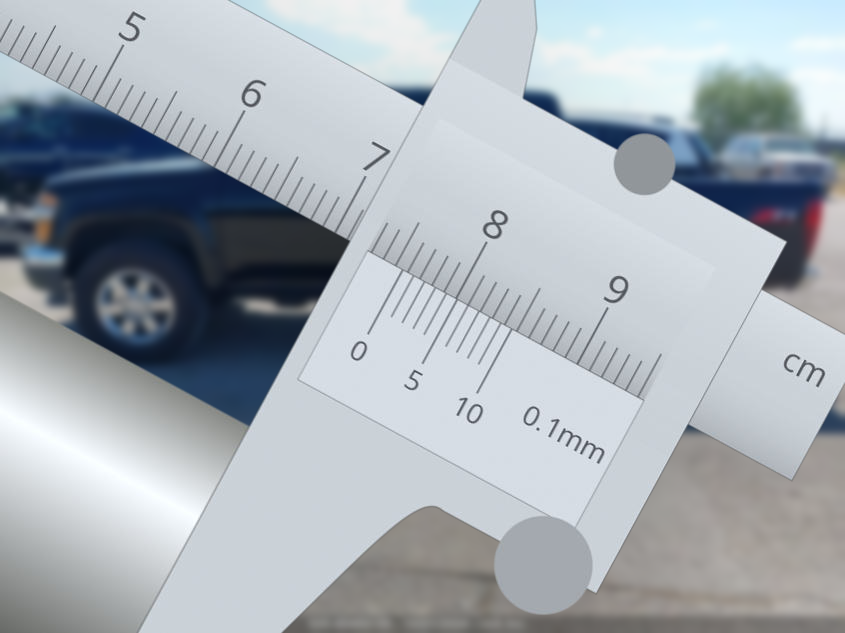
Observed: 75.6 mm
